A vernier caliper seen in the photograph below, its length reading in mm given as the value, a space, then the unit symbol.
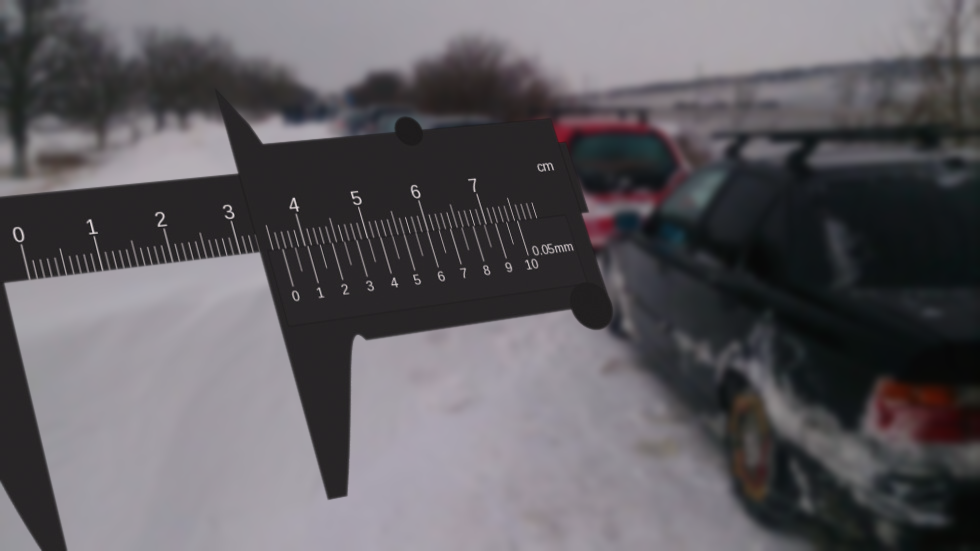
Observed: 36.5 mm
